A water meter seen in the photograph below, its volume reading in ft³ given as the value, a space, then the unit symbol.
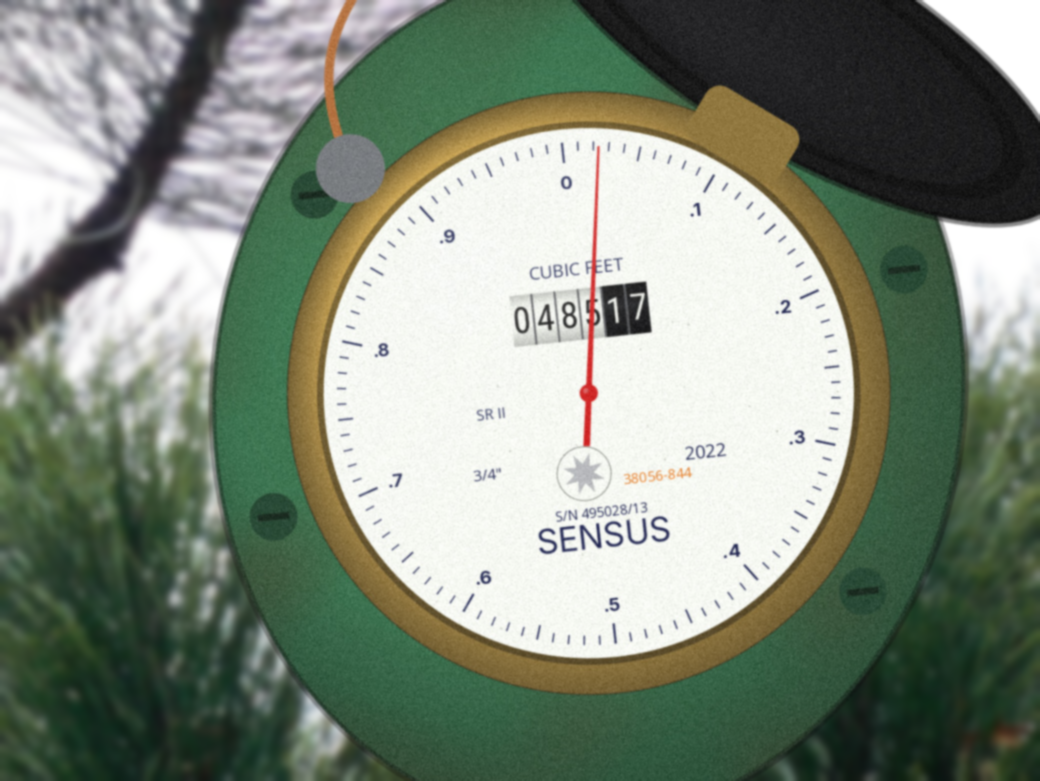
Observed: 48517.02 ft³
